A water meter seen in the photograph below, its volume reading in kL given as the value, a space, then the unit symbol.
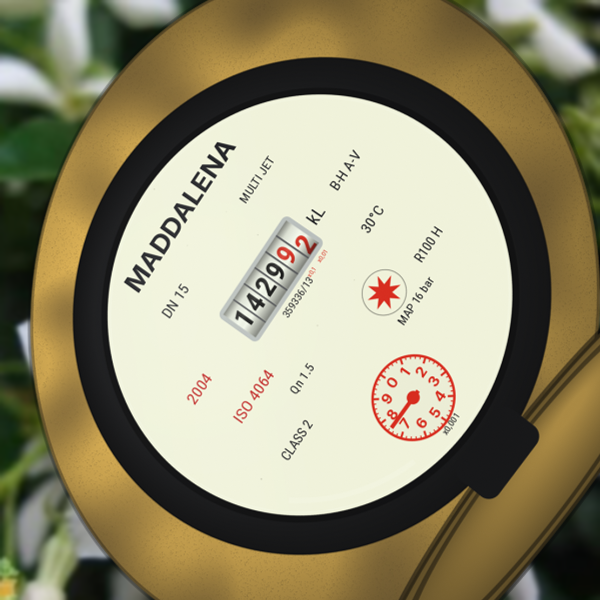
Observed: 1429.917 kL
